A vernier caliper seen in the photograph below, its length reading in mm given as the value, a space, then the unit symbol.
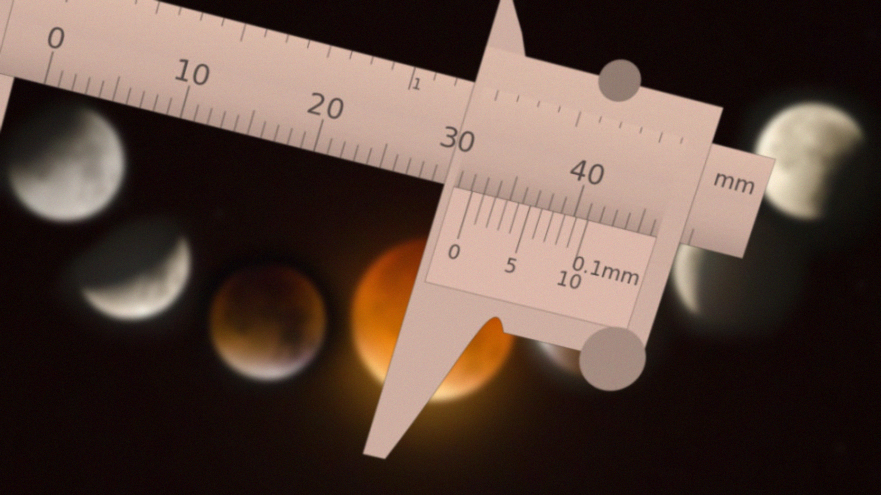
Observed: 32.1 mm
